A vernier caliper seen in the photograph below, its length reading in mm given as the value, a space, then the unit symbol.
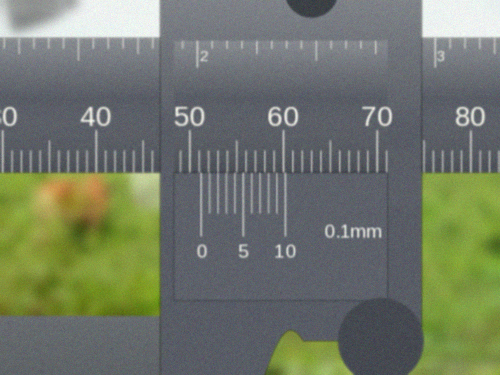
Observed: 51.2 mm
